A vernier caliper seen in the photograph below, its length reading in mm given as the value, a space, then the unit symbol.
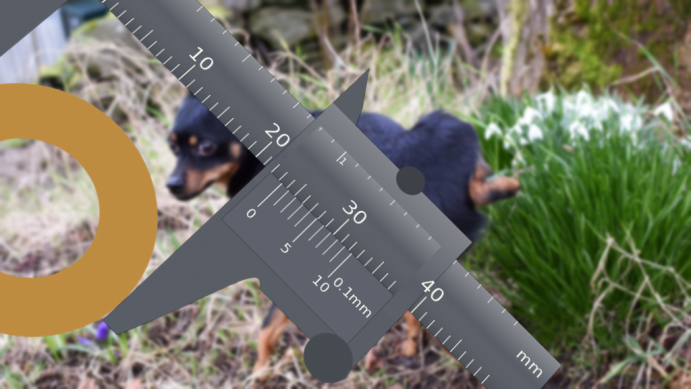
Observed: 23.4 mm
